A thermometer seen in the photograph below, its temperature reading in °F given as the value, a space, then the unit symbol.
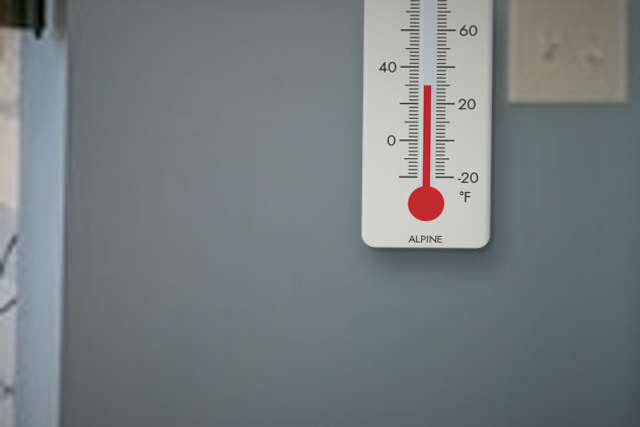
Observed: 30 °F
